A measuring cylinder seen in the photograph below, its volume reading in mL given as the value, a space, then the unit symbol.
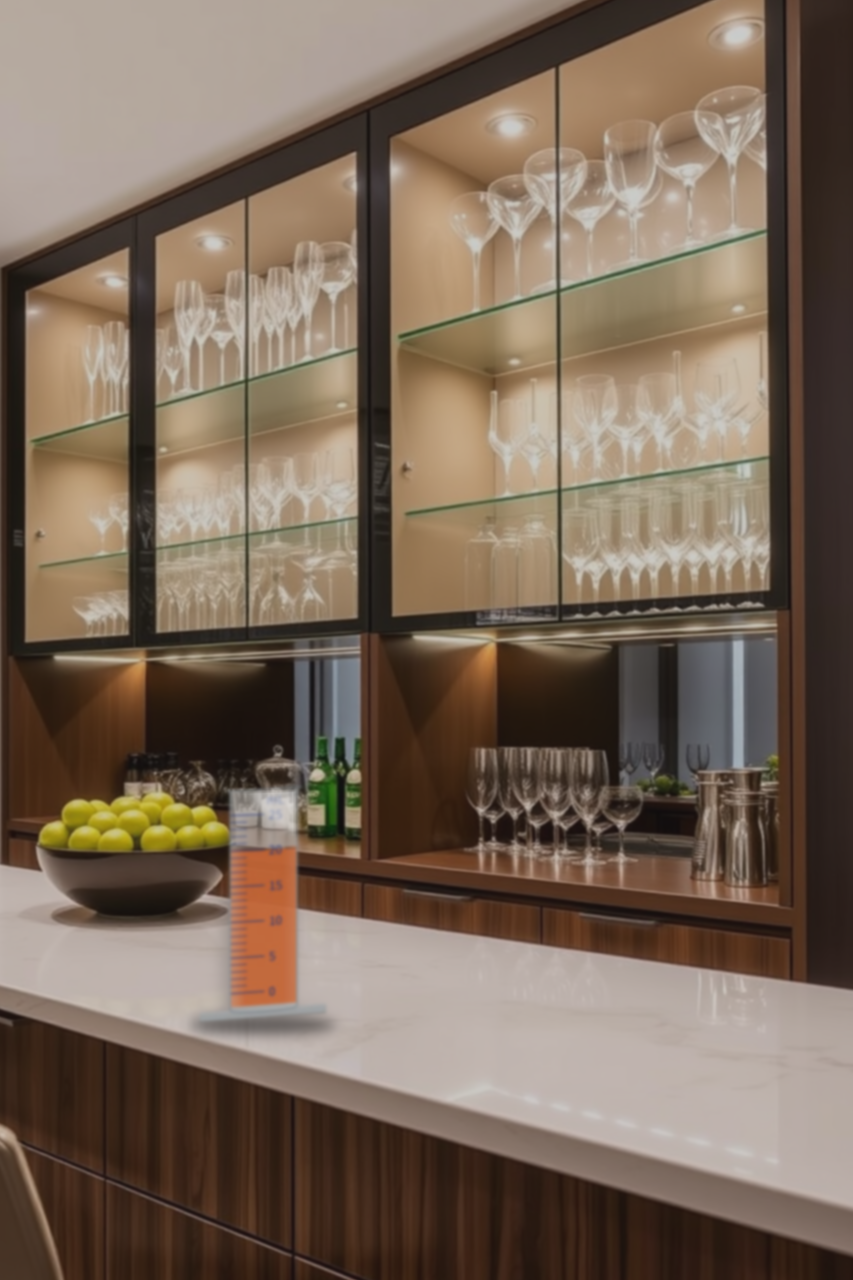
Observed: 20 mL
